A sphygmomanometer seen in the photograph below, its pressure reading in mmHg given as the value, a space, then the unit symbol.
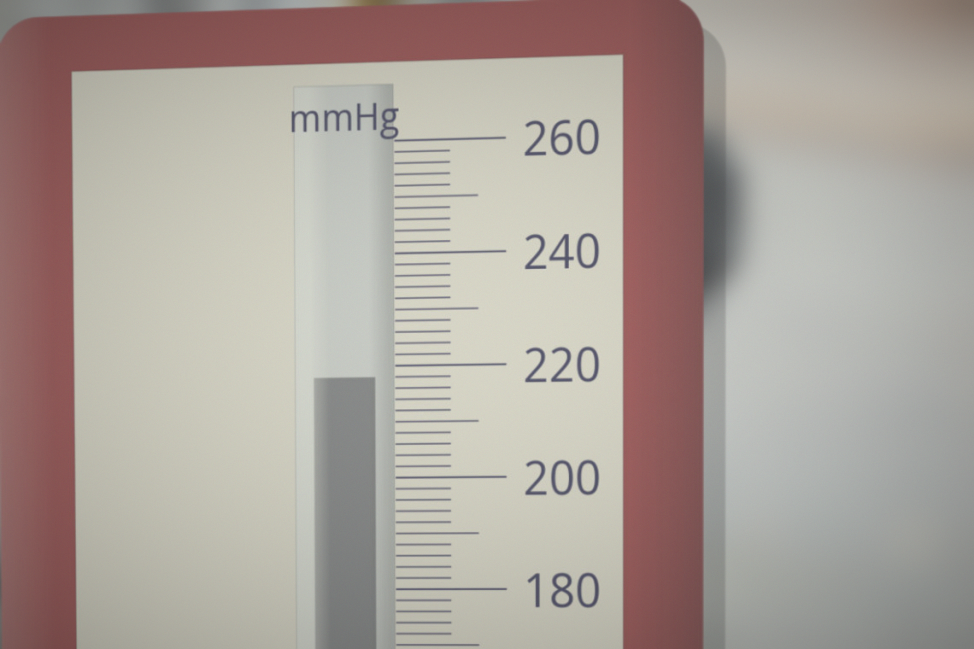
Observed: 218 mmHg
